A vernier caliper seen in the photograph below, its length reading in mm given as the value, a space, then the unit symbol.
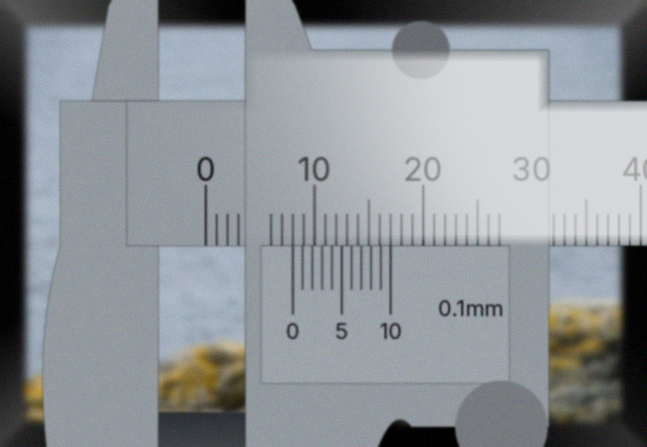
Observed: 8.0 mm
